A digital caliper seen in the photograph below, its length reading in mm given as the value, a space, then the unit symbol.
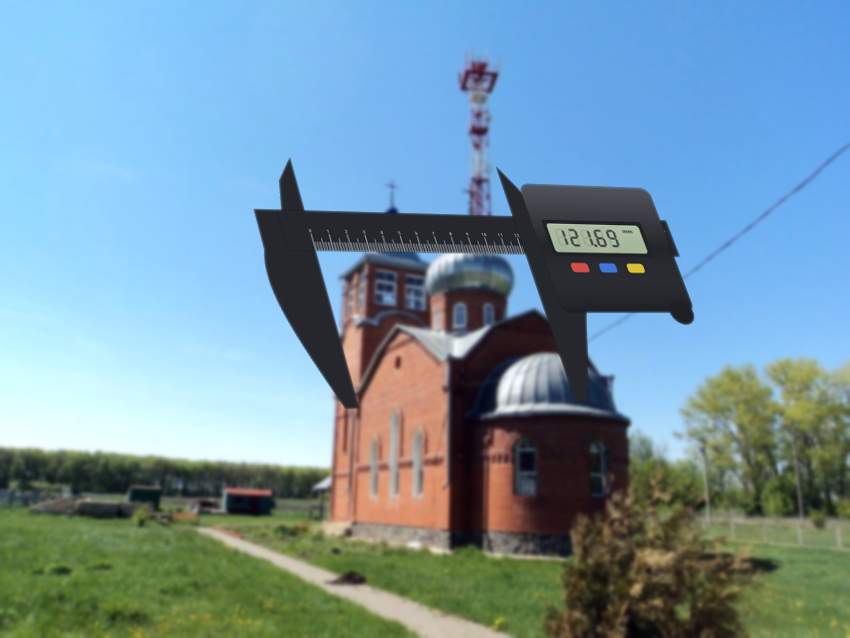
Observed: 121.69 mm
